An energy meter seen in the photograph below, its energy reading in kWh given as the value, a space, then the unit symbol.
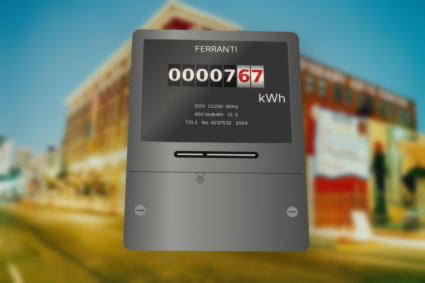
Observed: 7.67 kWh
